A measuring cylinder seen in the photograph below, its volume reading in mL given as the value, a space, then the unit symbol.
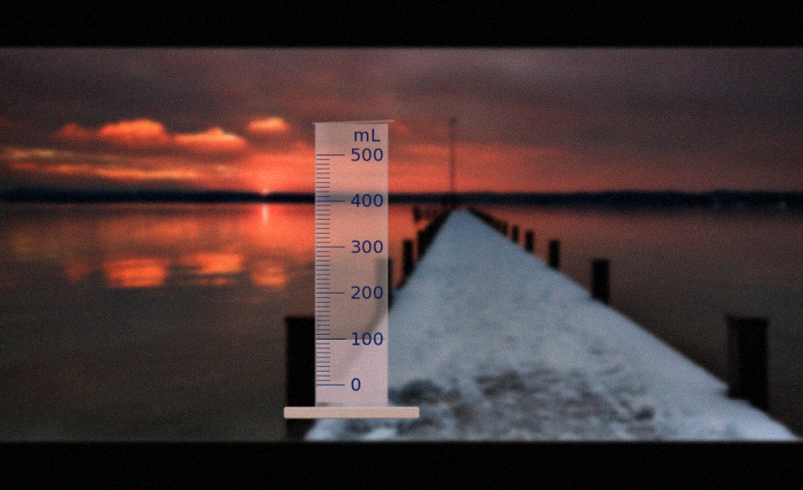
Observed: 100 mL
